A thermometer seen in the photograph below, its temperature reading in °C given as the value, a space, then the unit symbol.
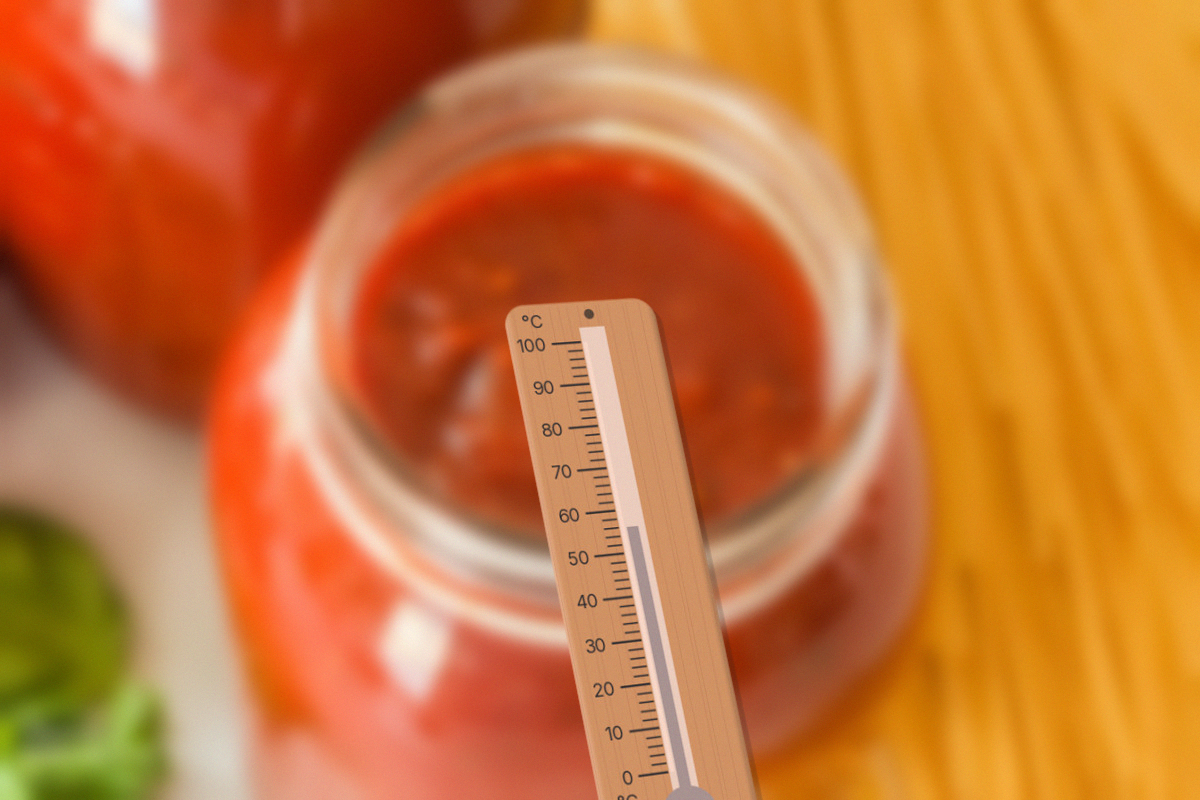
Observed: 56 °C
